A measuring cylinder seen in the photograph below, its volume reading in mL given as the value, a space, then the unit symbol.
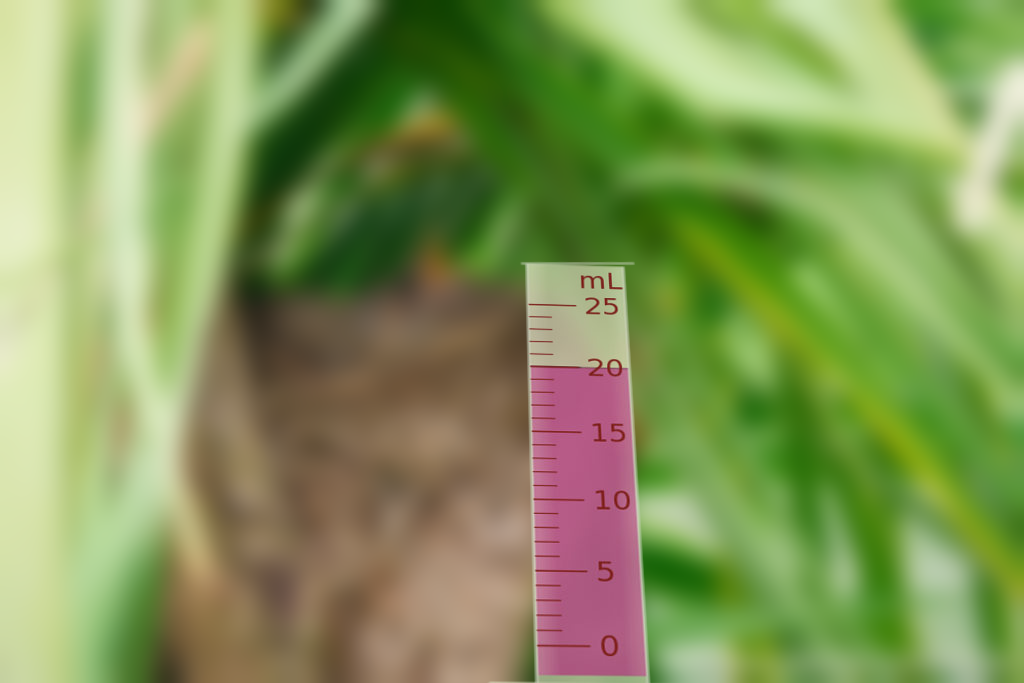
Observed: 20 mL
